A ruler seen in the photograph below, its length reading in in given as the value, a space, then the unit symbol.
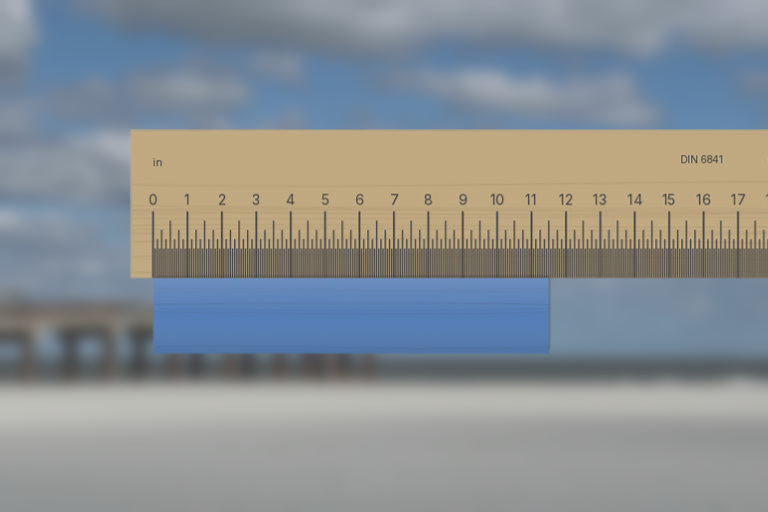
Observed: 11.5 in
